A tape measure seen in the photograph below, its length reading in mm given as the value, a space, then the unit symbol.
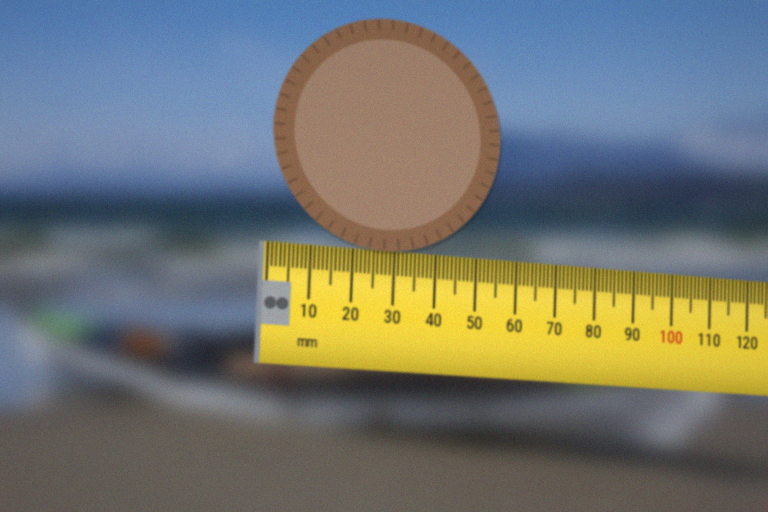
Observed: 55 mm
